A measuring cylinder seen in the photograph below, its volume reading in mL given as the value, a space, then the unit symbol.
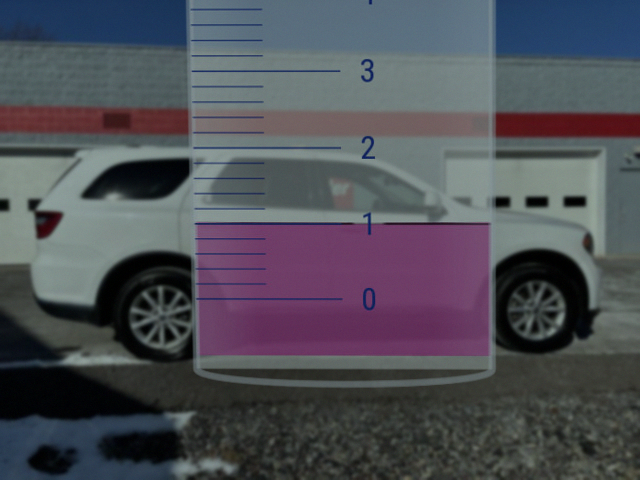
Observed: 1 mL
